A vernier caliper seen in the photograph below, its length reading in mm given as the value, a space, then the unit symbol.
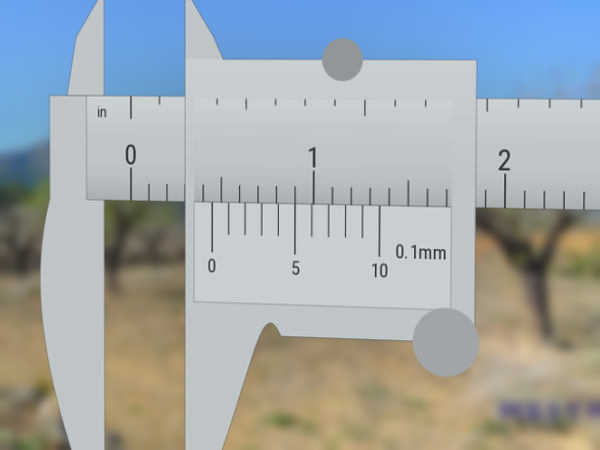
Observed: 4.5 mm
